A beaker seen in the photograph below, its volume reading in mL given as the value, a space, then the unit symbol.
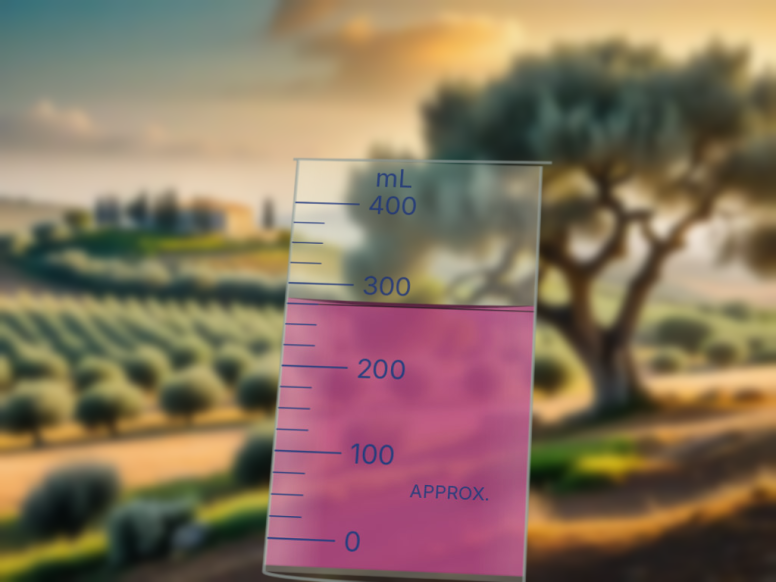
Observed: 275 mL
